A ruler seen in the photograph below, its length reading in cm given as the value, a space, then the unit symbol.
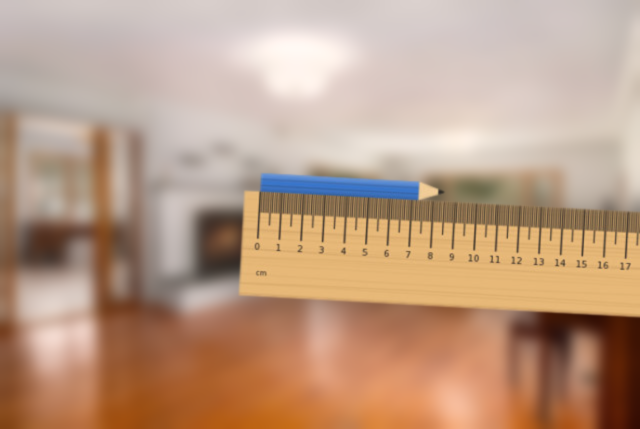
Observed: 8.5 cm
